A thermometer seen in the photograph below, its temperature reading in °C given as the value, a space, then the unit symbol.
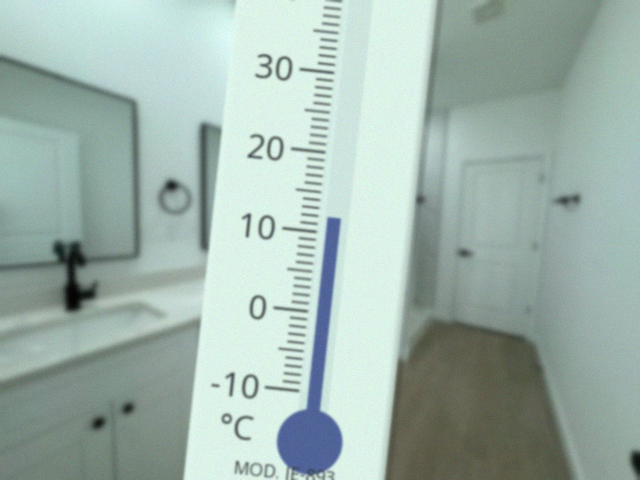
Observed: 12 °C
